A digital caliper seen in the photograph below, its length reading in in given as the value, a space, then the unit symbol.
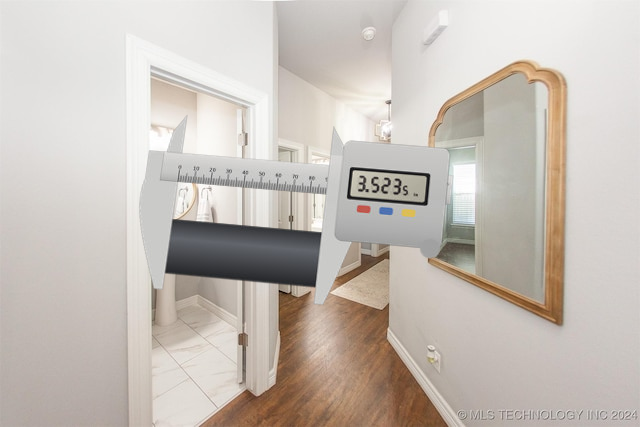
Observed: 3.5235 in
